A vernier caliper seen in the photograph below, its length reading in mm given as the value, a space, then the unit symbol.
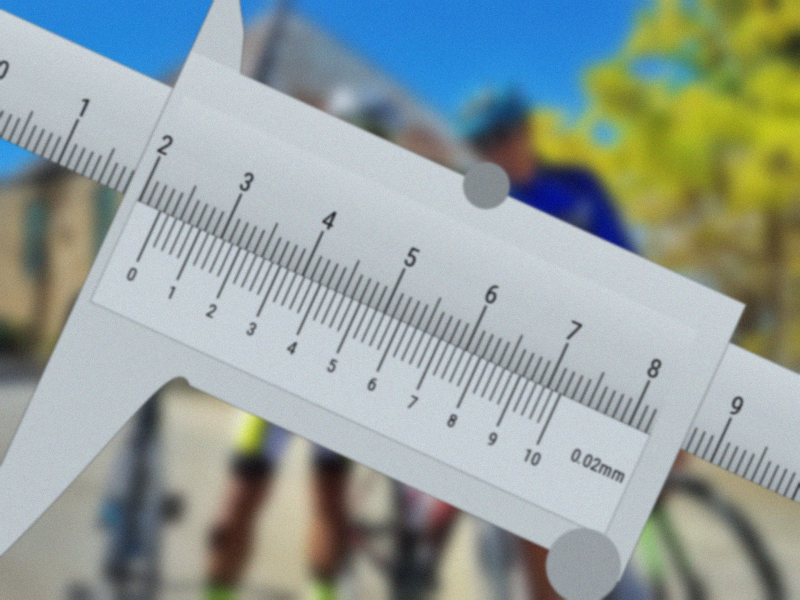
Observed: 22.6 mm
